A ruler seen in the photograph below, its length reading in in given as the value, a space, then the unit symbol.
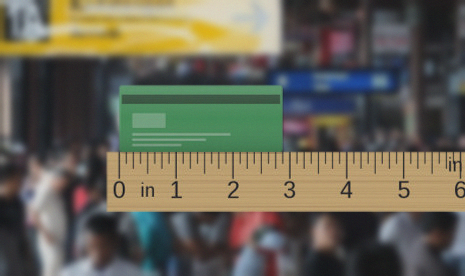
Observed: 2.875 in
